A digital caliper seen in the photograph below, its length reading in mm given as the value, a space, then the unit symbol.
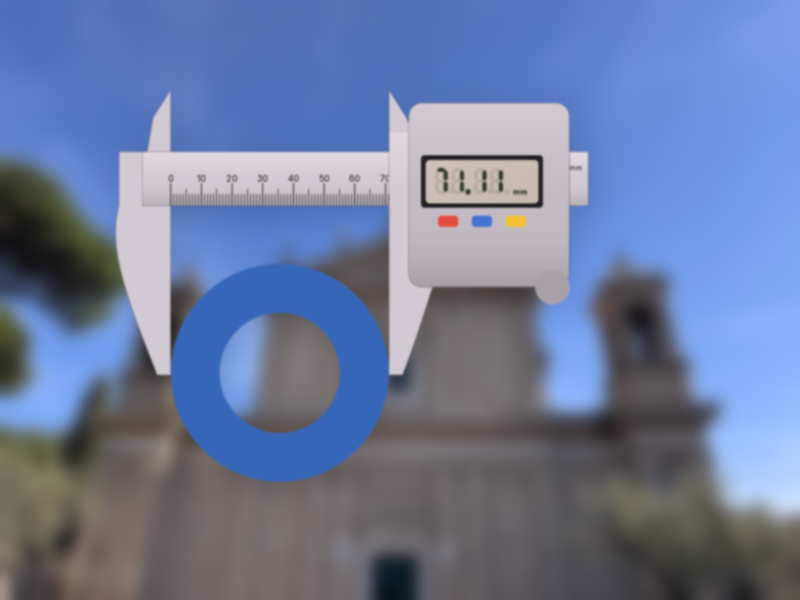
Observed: 71.11 mm
